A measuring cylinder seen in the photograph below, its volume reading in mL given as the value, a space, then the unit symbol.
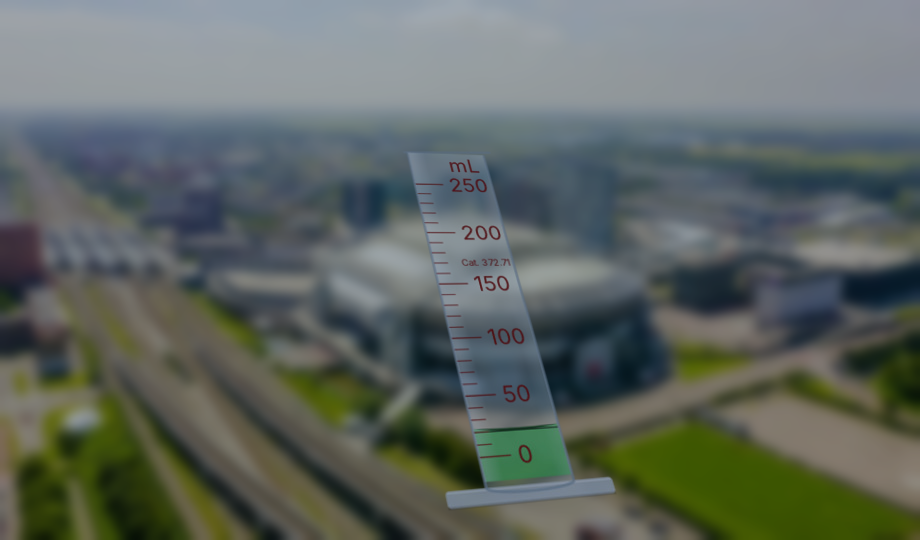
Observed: 20 mL
